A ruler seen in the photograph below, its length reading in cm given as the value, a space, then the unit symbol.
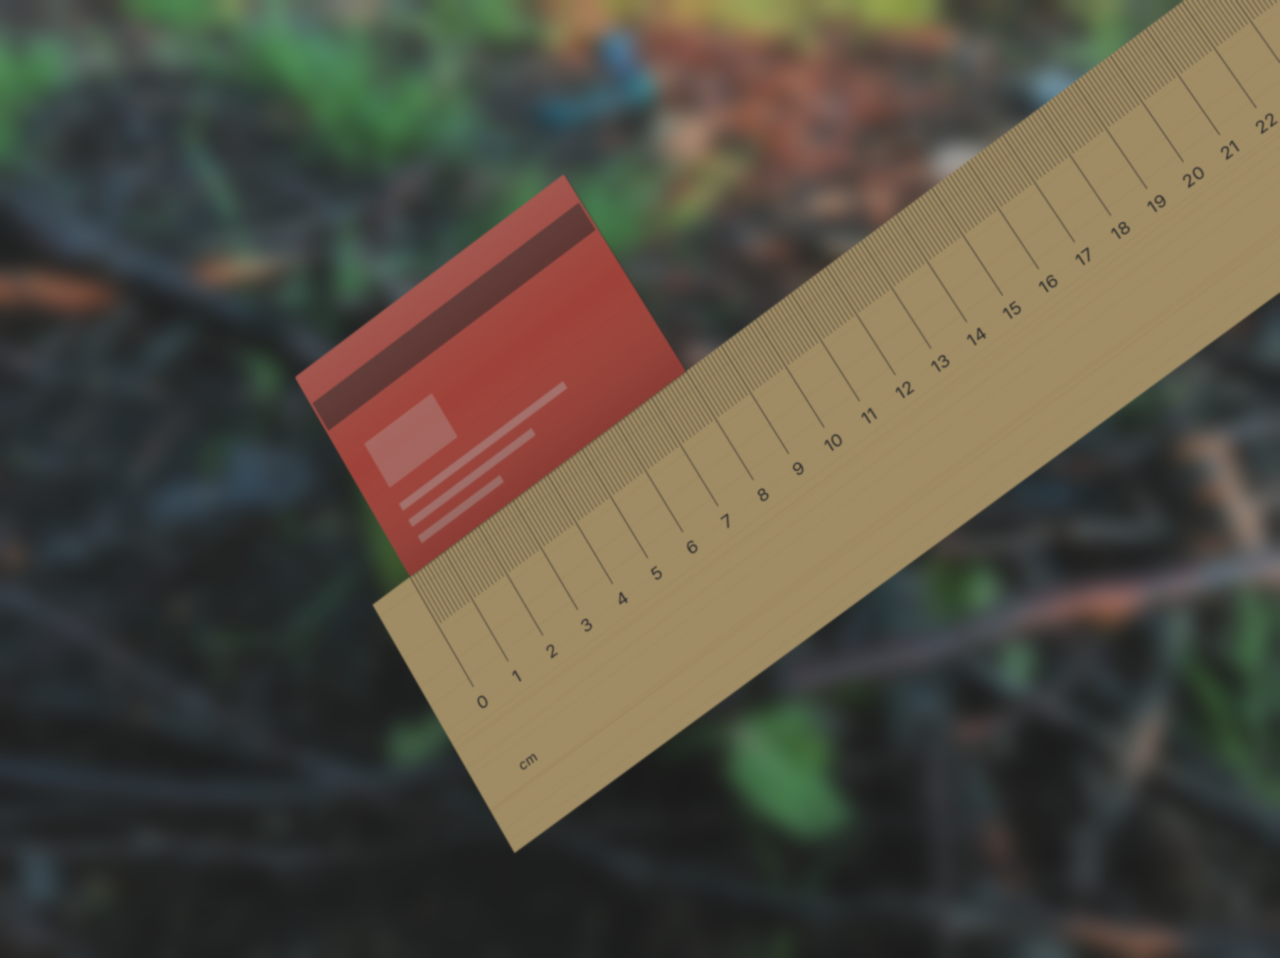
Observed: 8 cm
